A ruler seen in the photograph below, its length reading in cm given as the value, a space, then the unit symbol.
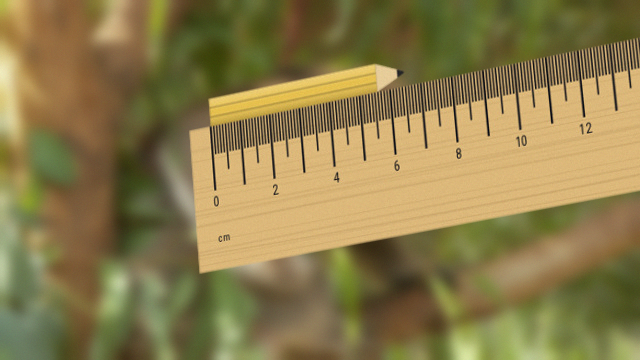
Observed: 6.5 cm
